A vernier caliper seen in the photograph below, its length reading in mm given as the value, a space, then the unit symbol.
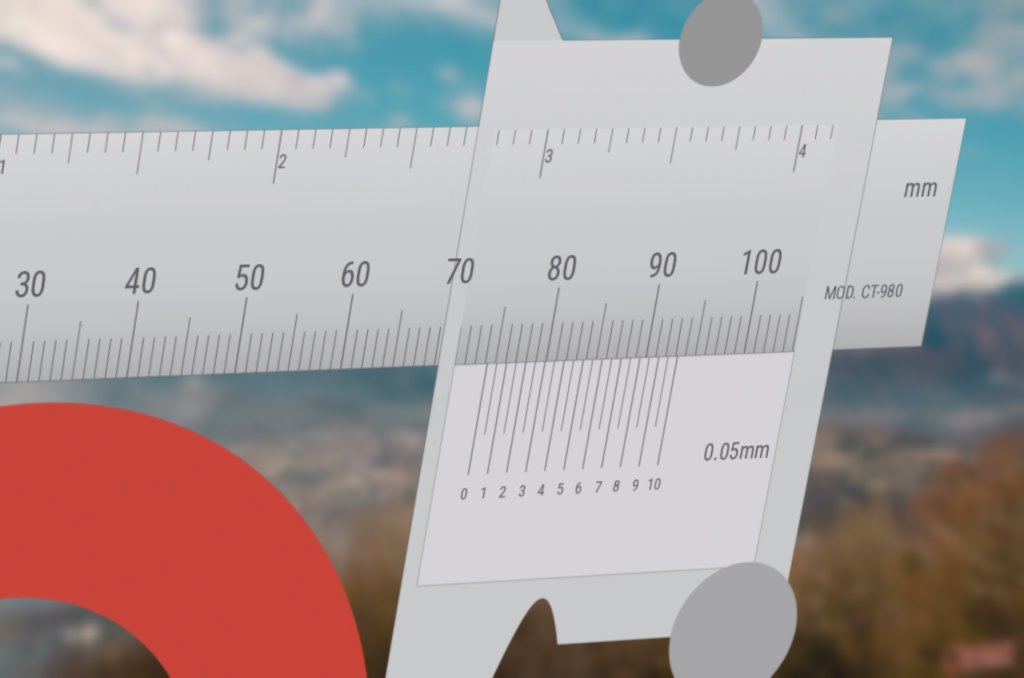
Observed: 74.2 mm
